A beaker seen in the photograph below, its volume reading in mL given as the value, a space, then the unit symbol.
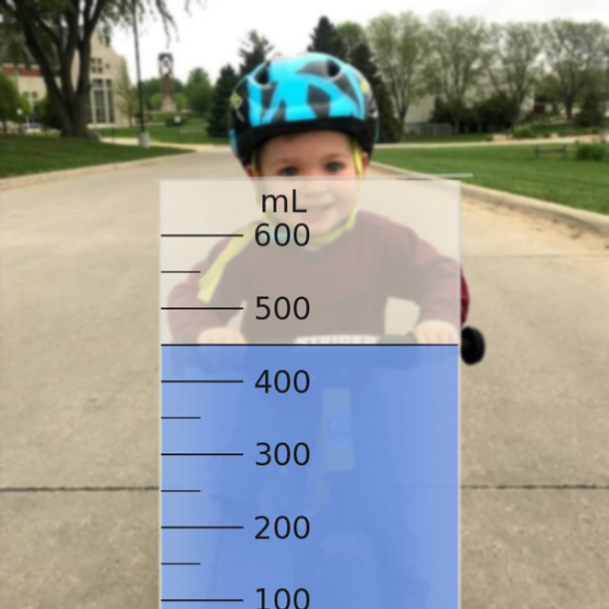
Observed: 450 mL
